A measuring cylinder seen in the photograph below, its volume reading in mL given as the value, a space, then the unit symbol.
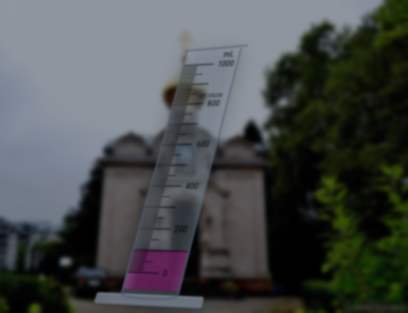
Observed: 100 mL
